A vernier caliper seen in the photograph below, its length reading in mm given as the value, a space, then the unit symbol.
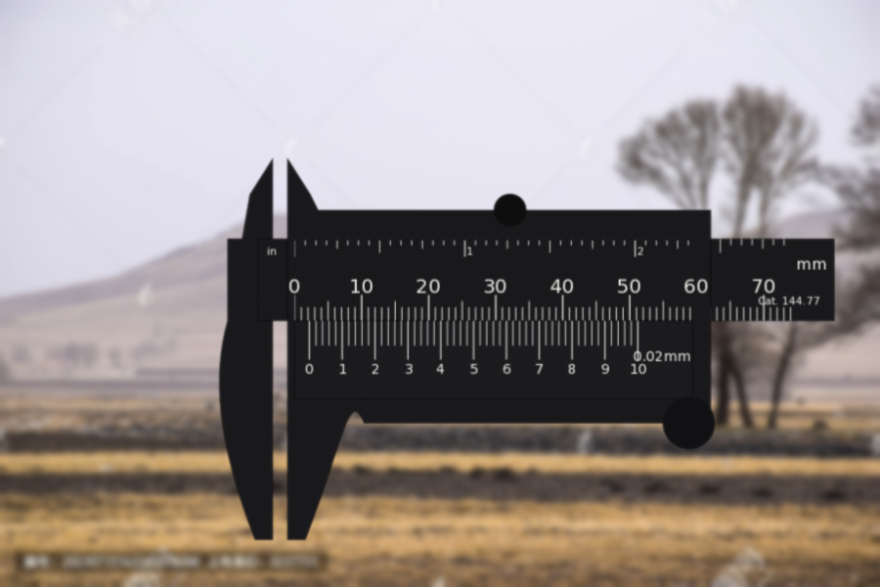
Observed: 2.2 mm
